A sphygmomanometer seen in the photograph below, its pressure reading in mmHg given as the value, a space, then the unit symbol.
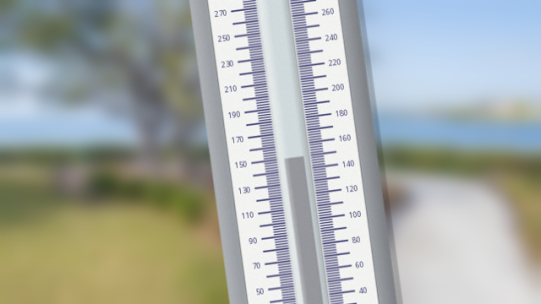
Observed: 150 mmHg
